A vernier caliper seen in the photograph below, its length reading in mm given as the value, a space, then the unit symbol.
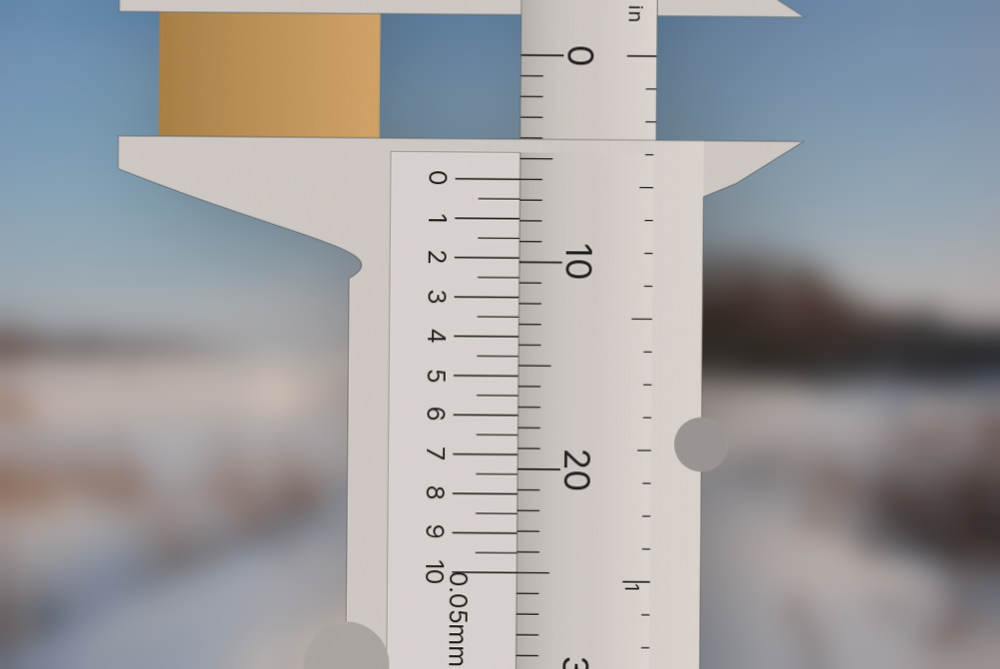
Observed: 6.0 mm
